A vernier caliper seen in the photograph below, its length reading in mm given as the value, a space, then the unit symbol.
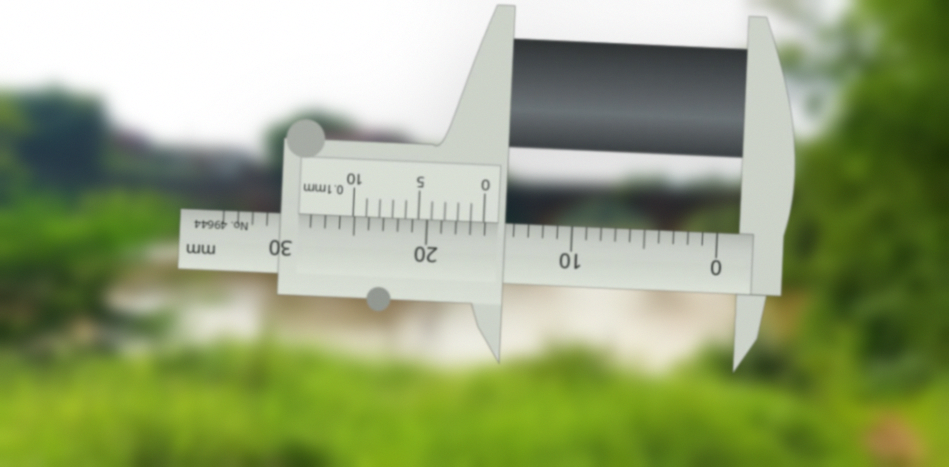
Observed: 16.1 mm
